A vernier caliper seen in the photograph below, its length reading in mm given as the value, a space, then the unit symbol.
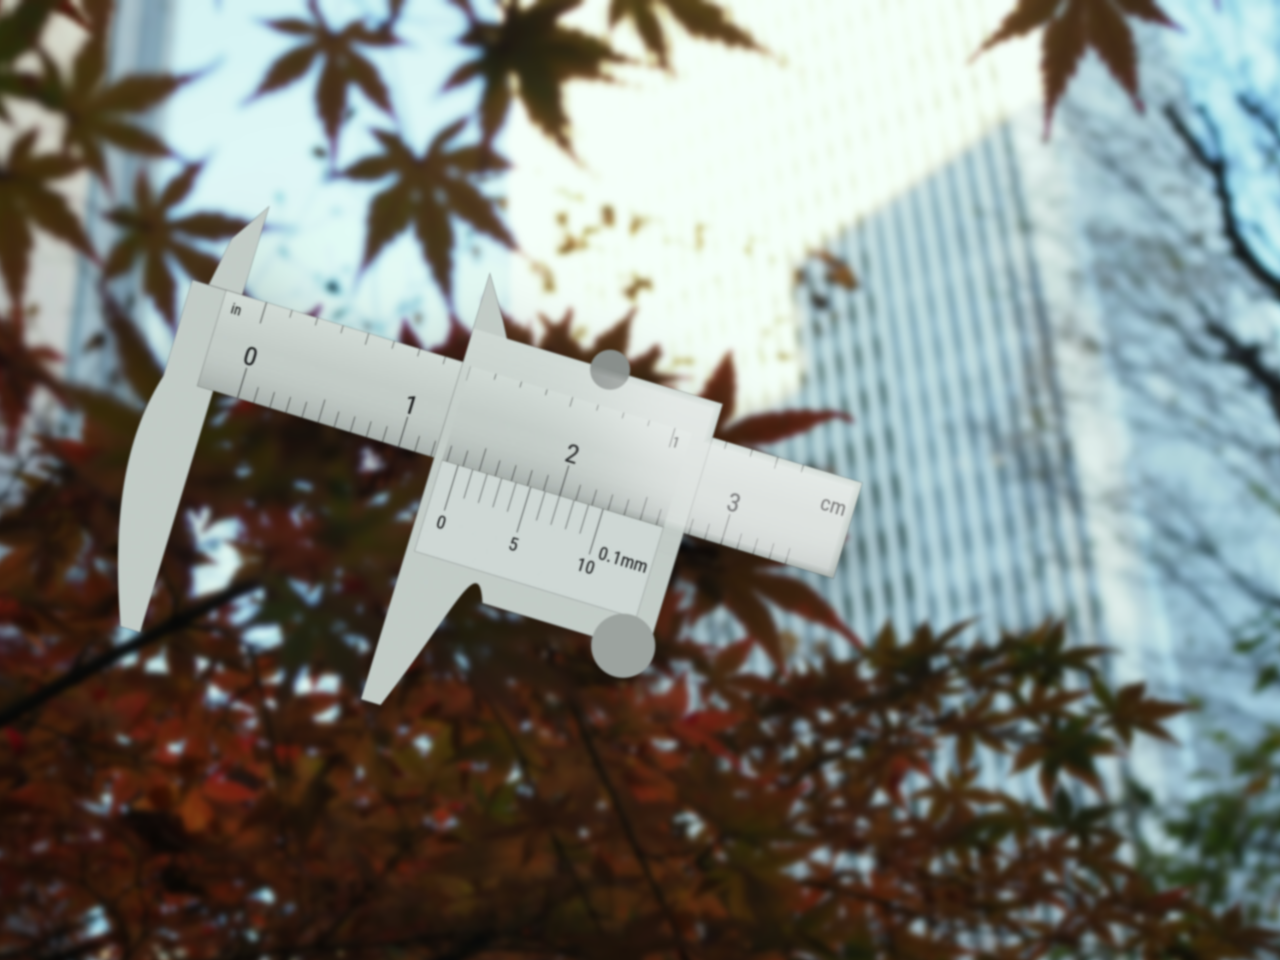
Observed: 13.7 mm
